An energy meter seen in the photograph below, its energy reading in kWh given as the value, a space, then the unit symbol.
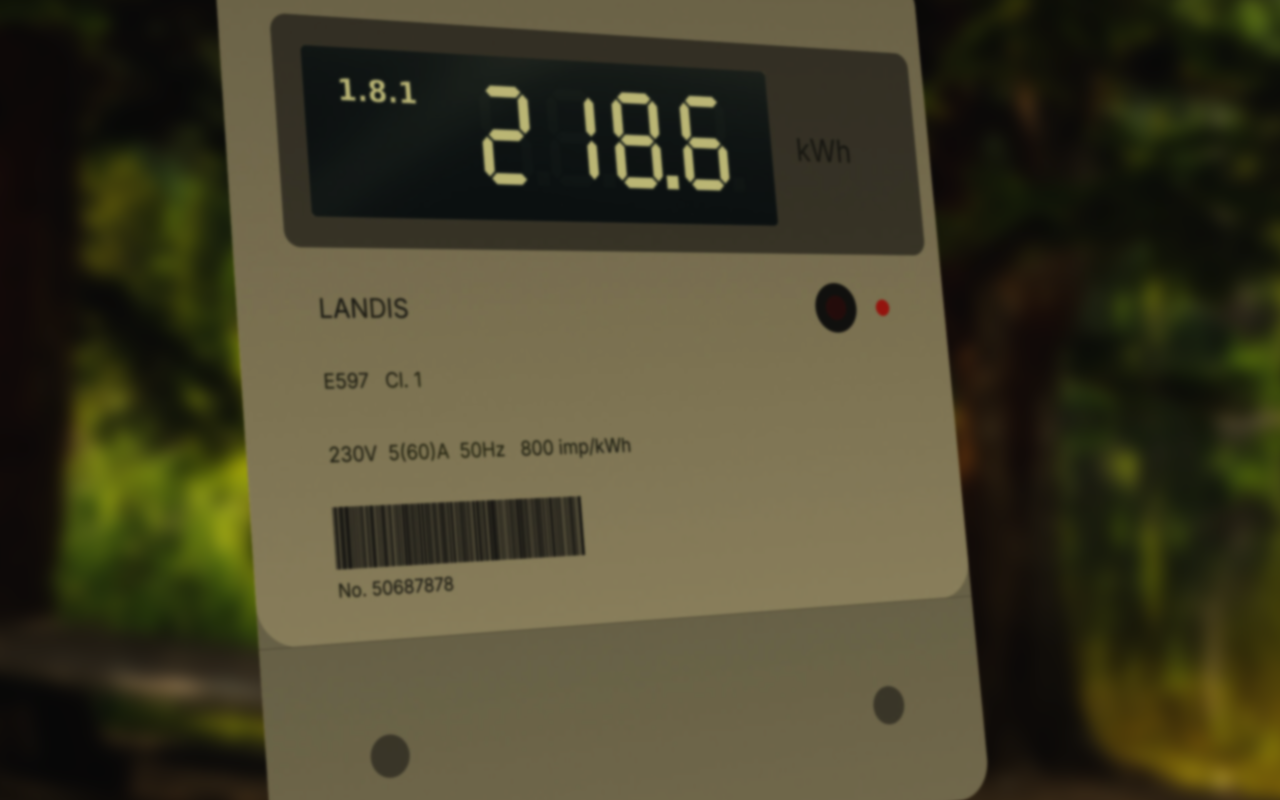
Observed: 218.6 kWh
